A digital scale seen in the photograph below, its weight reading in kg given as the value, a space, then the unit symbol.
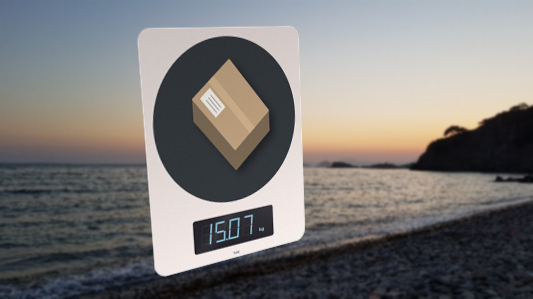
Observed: 15.07 kg
